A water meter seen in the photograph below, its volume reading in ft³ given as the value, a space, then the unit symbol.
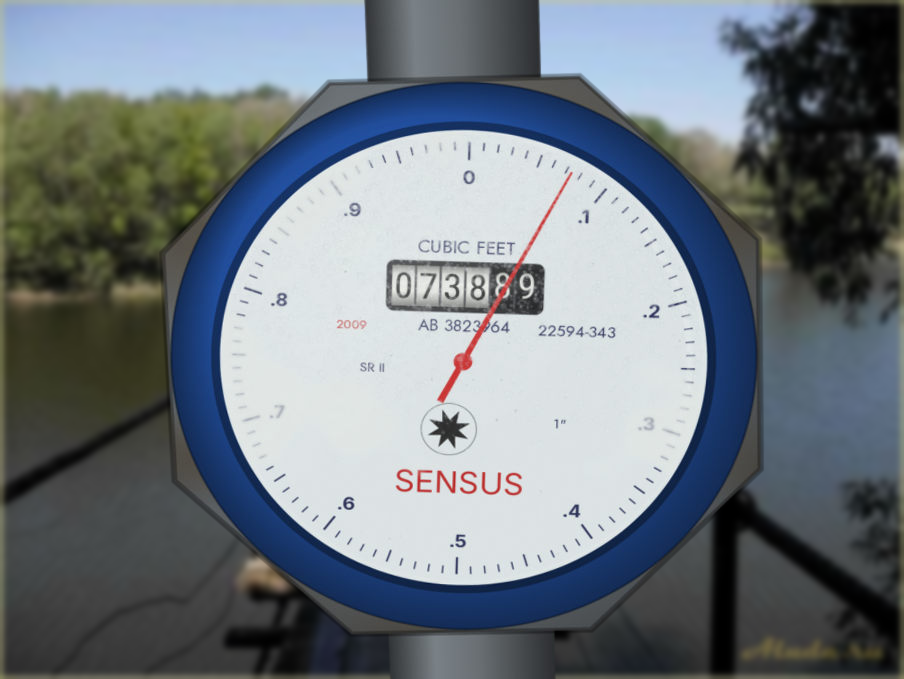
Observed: 73889.07 ft³
